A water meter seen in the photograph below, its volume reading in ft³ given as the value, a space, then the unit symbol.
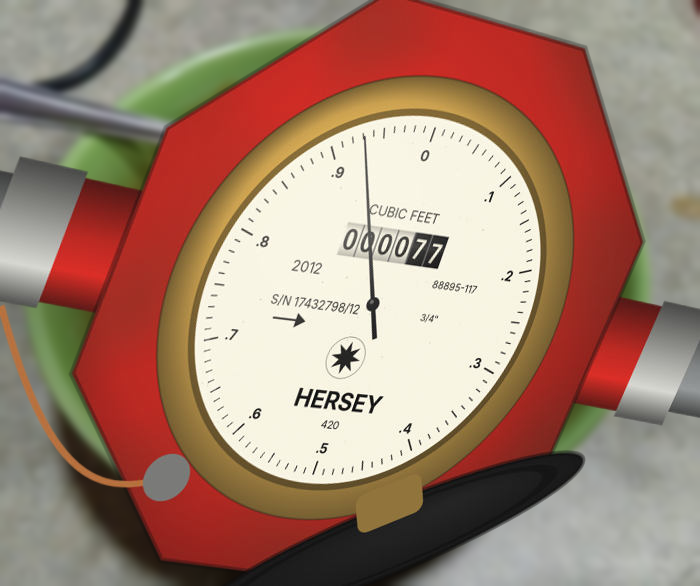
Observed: 76.93 ft³
